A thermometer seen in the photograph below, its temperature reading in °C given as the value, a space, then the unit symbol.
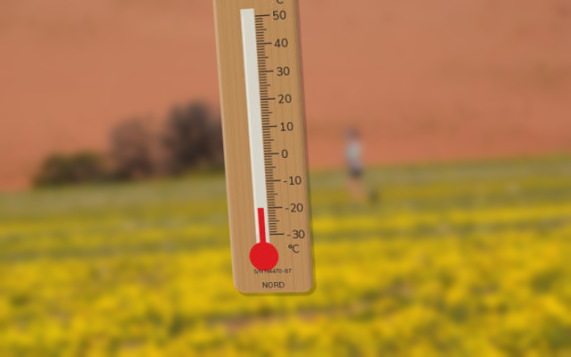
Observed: -20 °C
